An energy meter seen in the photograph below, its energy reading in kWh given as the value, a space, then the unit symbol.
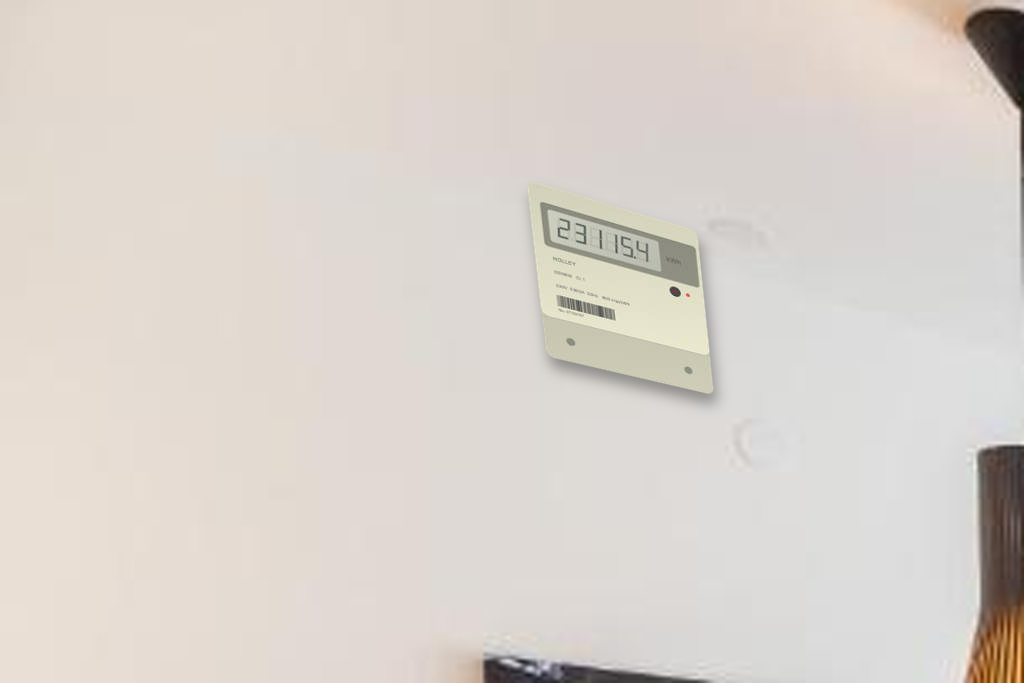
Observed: 23115.4 kWh
